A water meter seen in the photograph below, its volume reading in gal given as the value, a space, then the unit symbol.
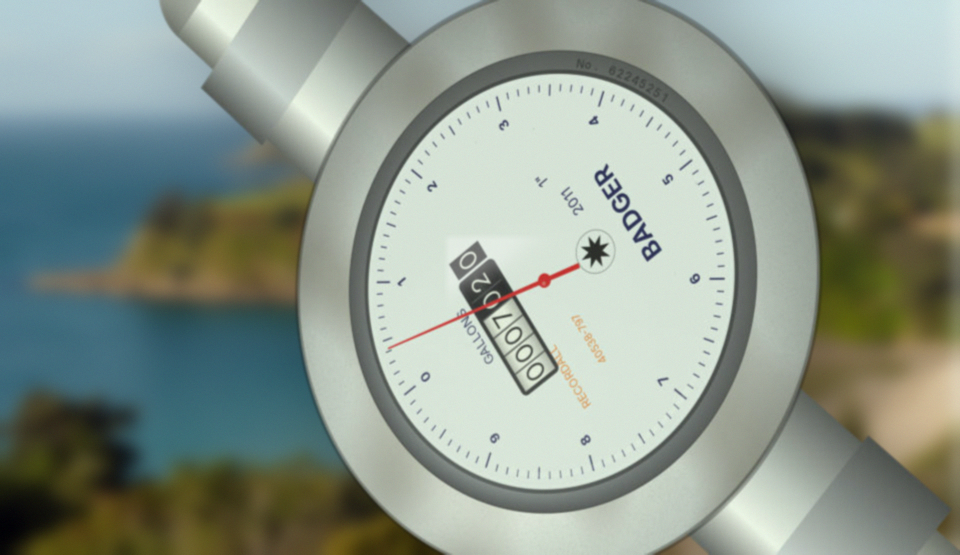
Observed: 7020.4 gal
